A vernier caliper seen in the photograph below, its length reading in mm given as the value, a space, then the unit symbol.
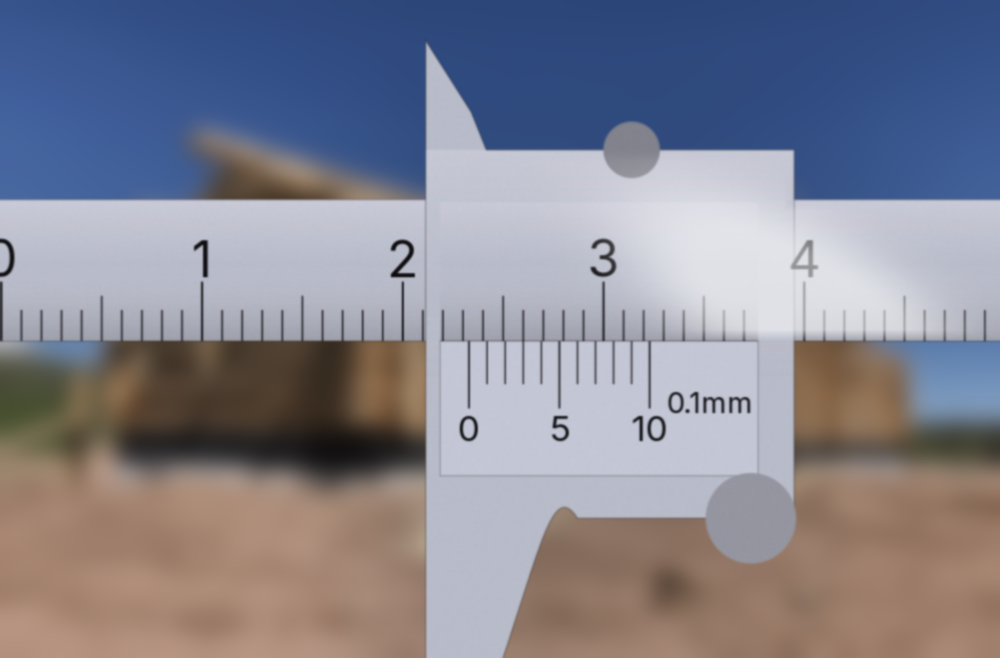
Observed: 23.3 mm
